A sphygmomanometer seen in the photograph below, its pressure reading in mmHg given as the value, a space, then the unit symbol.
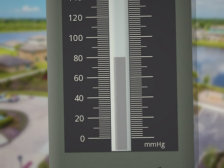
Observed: 80 mmHg
